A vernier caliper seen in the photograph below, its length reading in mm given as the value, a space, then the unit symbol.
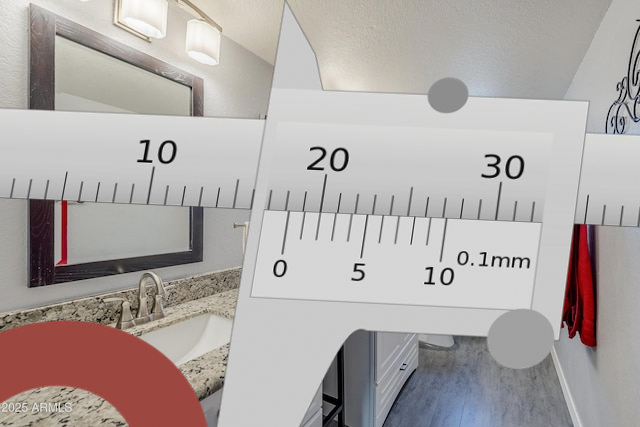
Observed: 18.2 mm
